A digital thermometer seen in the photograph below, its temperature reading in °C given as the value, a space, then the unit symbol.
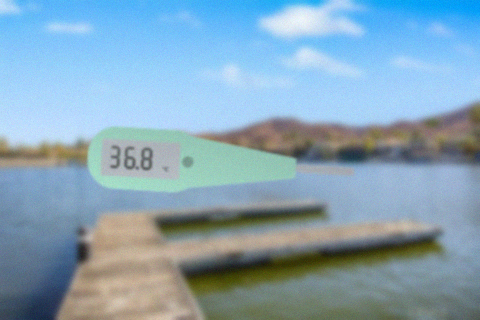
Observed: 36.8 °C
